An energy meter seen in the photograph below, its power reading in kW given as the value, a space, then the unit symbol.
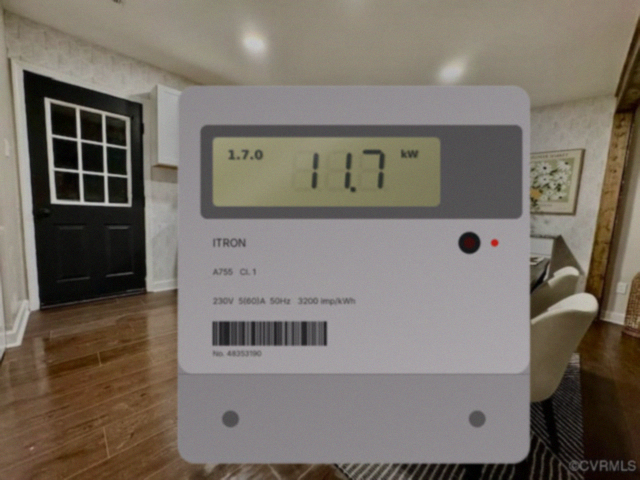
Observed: 11.7 kW
